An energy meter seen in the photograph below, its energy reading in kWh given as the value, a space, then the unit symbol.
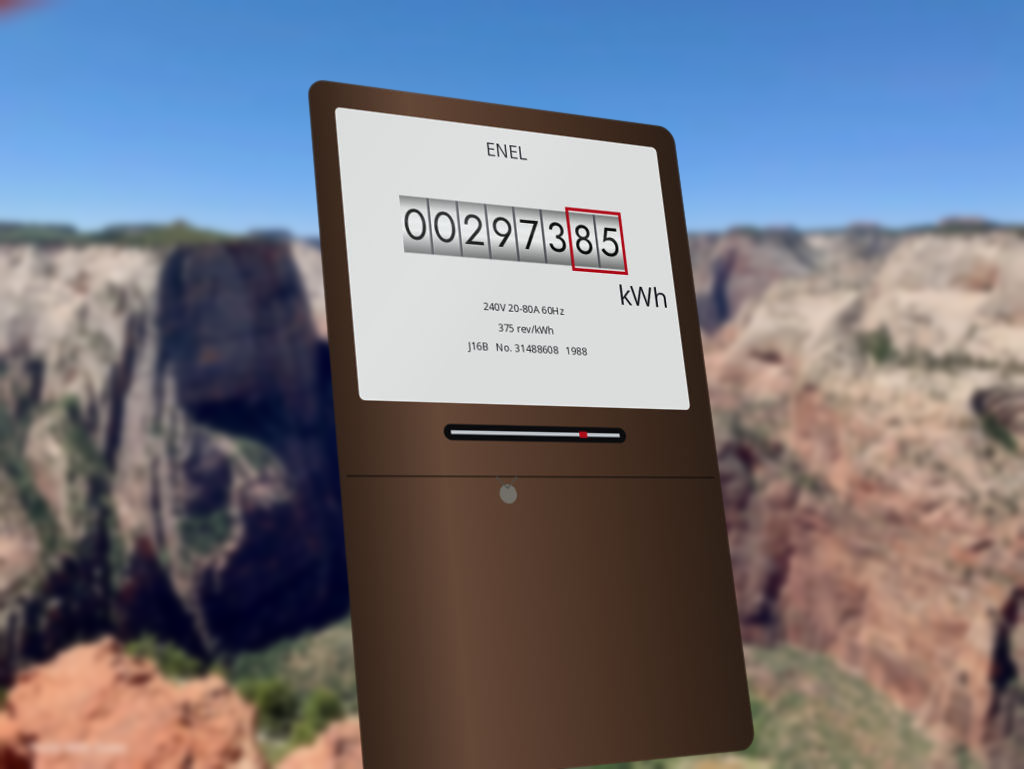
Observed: 2973.85 kWh
